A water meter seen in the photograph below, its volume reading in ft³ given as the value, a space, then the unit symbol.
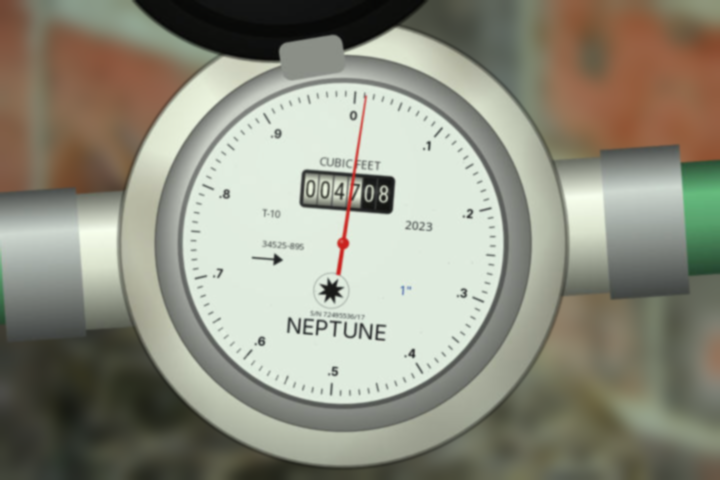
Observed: 4708.01 ft³
